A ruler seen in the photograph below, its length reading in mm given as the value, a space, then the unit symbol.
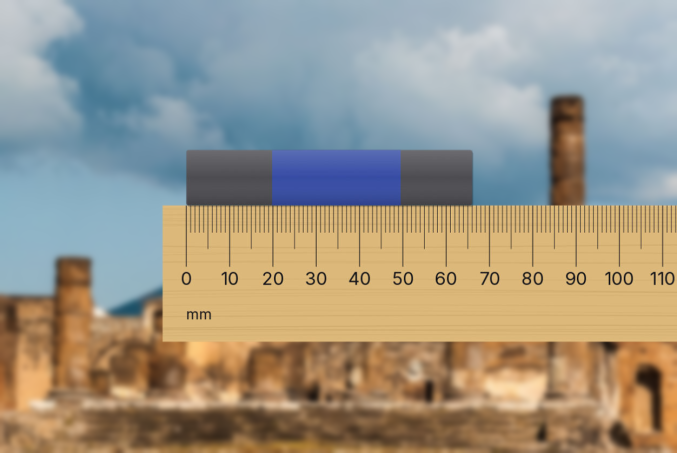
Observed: 66 mm
